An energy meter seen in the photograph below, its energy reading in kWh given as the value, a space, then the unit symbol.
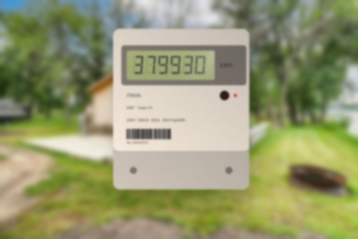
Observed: 379930 kWh
